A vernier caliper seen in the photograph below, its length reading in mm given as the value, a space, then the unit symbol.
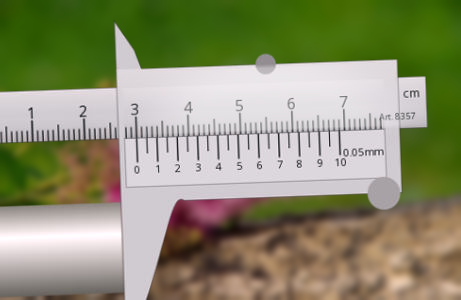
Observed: 30.0 mm
